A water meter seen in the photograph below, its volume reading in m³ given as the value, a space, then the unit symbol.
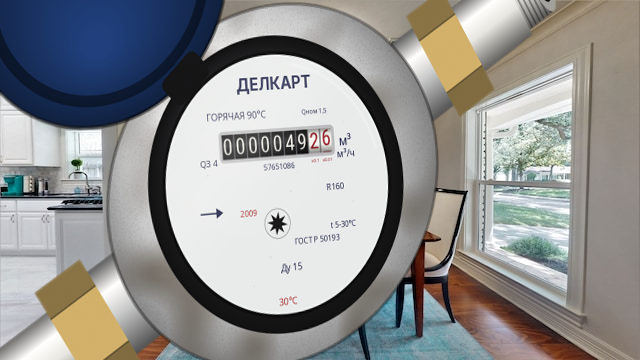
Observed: 49.26 m³
